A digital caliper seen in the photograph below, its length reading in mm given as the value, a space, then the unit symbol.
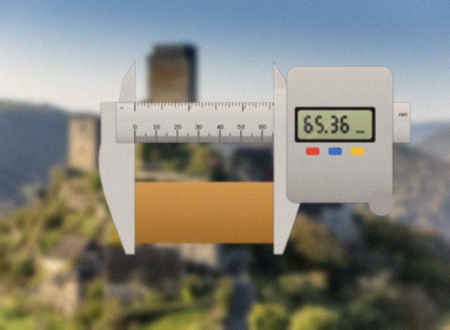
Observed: 65.36 mm
